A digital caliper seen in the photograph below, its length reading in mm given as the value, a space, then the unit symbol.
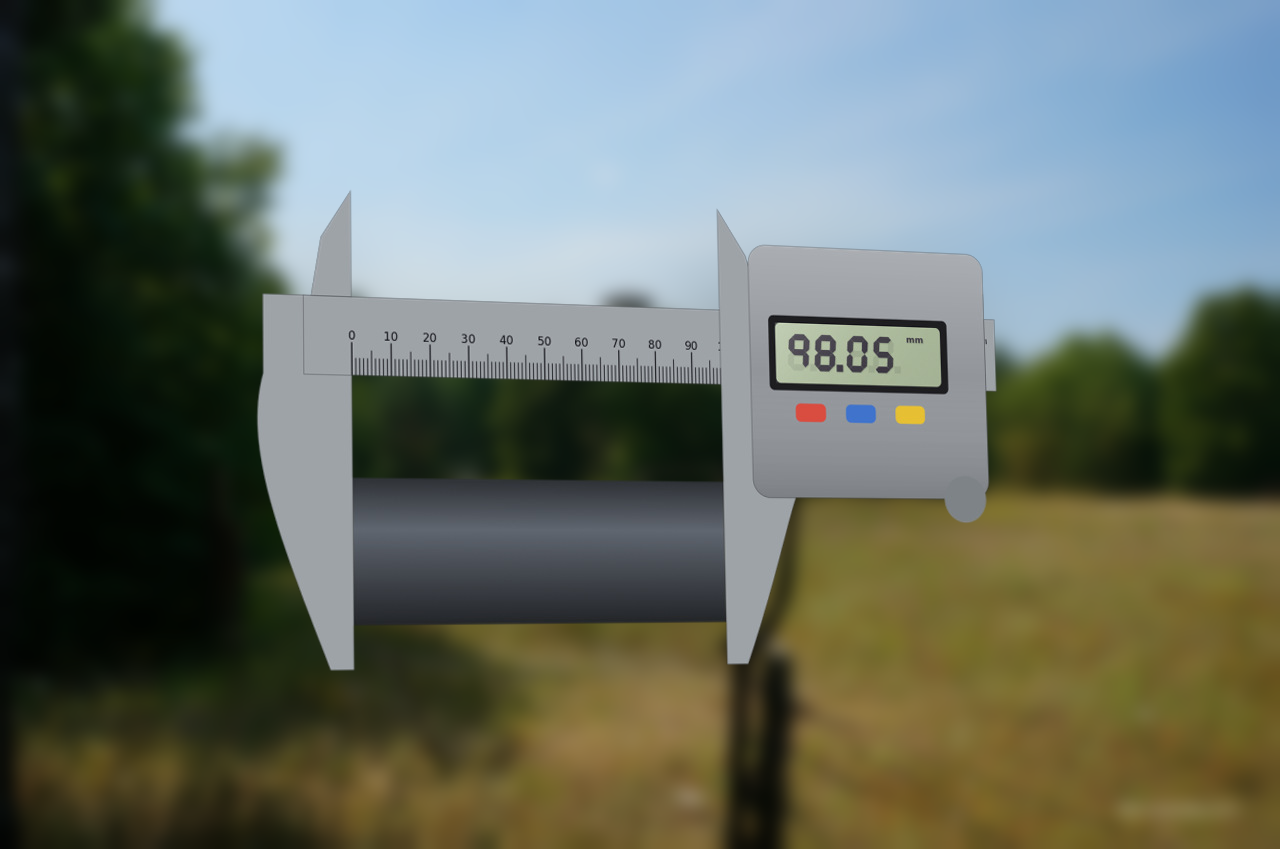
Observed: 98.05 mm
